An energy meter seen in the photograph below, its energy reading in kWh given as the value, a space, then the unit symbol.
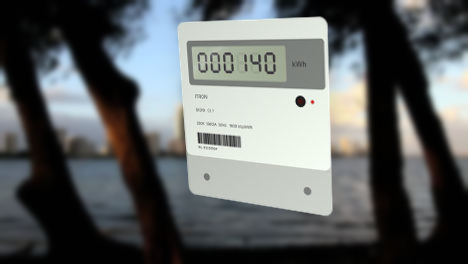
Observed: 140 kWh
